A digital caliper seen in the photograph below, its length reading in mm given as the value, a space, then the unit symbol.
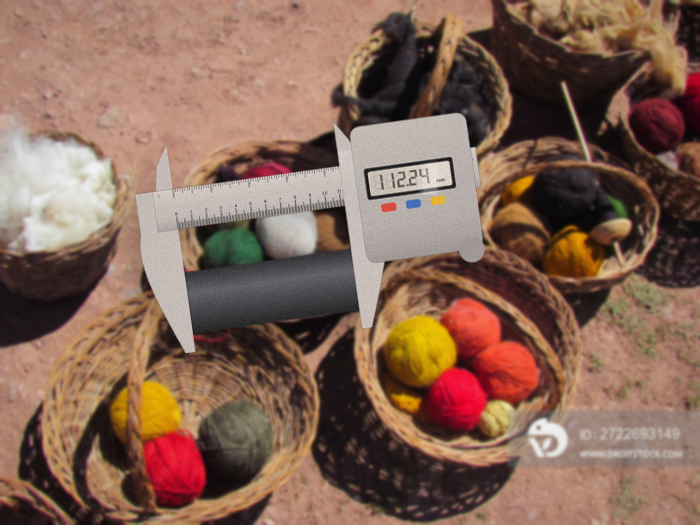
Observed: 112.24 mm
